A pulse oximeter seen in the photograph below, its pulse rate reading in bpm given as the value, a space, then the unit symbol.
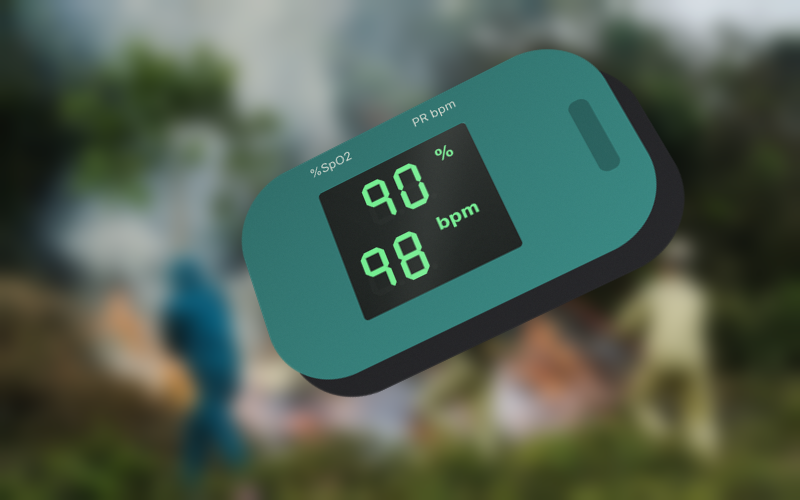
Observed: 98 bpm
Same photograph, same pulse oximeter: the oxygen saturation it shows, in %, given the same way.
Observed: 90 %
